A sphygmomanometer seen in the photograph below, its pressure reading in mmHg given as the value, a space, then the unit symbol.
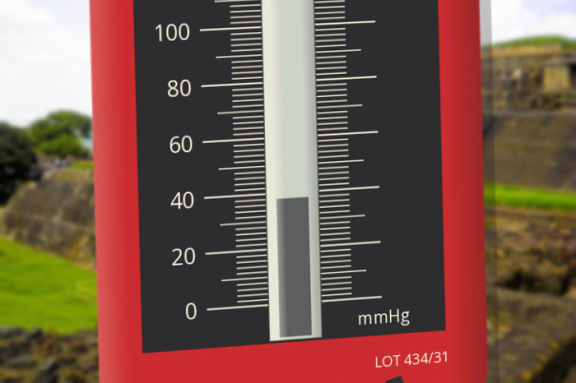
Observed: 38 mmHg
